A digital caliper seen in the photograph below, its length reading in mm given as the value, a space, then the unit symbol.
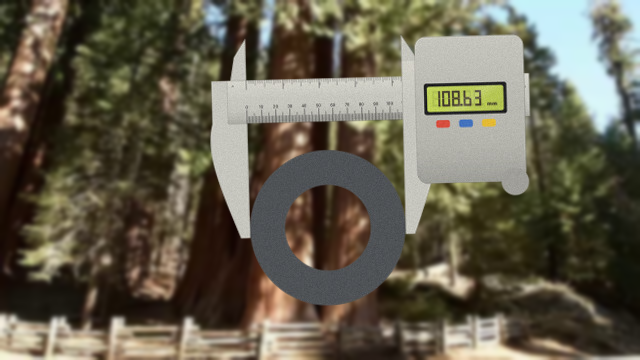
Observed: 108.63 mm
